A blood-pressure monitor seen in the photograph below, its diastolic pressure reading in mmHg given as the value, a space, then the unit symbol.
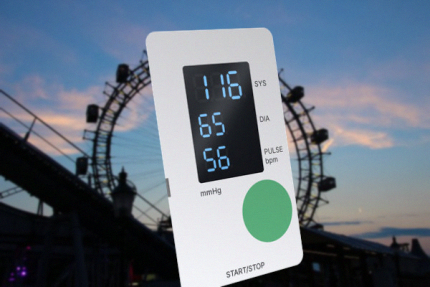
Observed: 65 mmHg
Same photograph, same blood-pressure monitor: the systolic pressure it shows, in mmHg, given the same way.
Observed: 116 mmHg
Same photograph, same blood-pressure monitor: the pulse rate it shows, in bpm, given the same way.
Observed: 56 bpm
